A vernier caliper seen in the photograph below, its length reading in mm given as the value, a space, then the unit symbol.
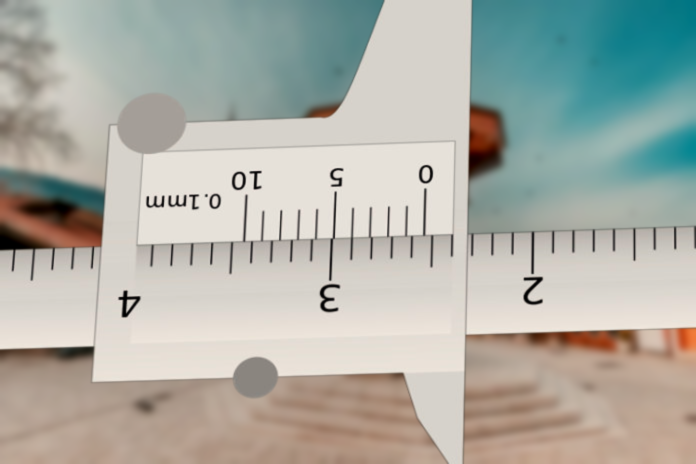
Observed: 25.4 mm
